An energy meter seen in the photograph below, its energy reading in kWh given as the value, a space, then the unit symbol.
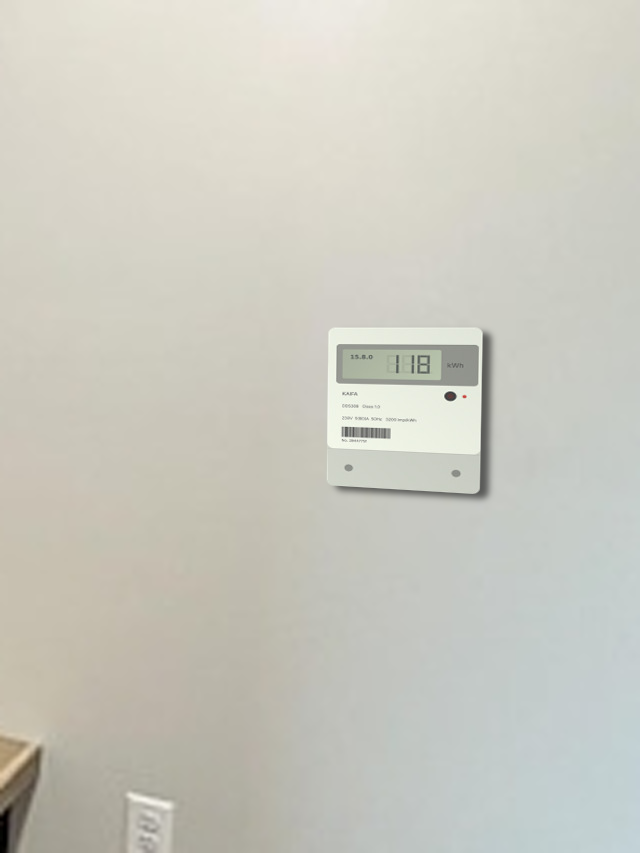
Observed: 118 kWh
